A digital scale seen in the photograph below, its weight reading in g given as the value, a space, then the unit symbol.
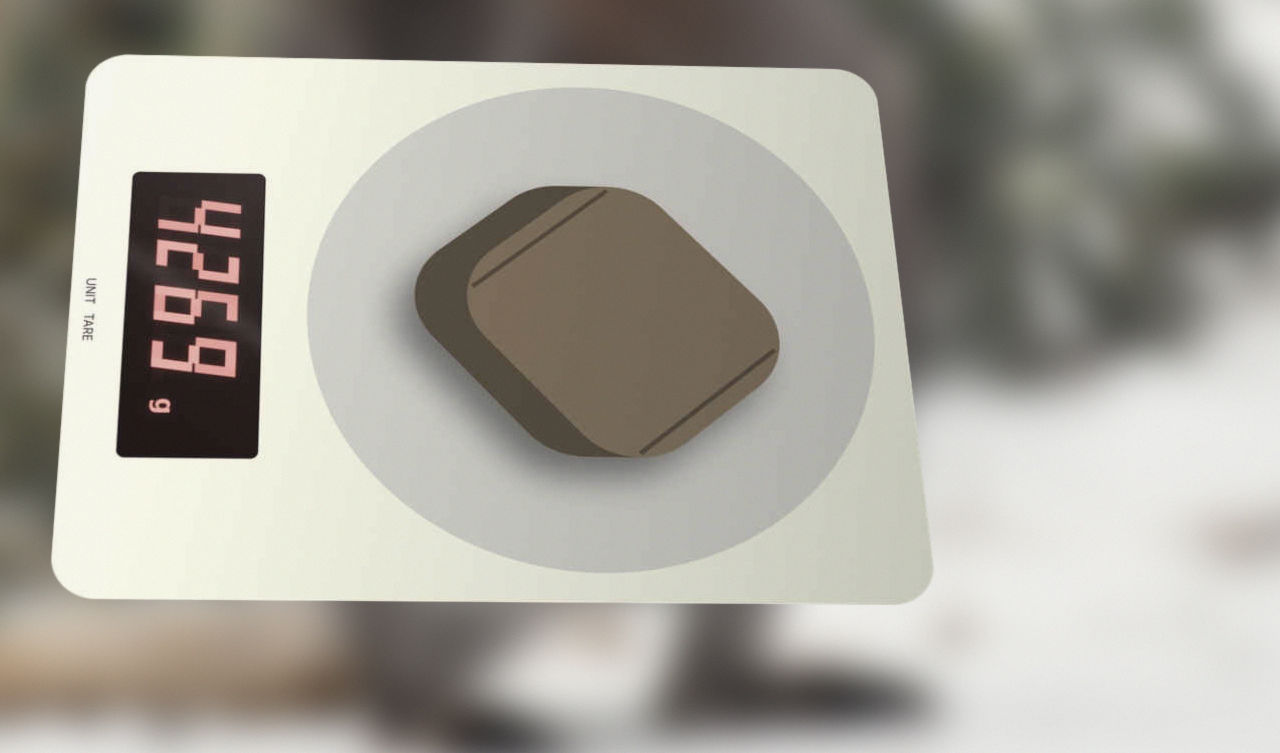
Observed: 4269 g
